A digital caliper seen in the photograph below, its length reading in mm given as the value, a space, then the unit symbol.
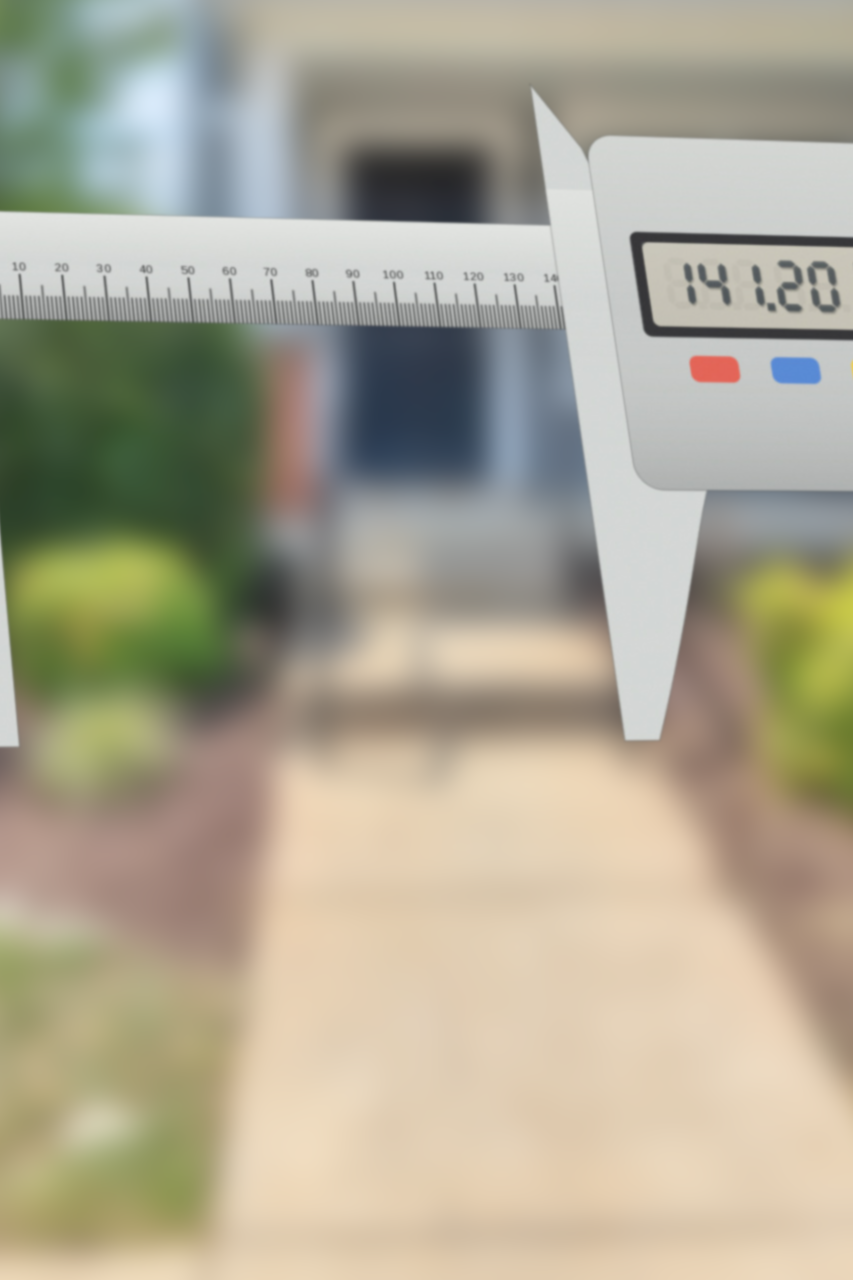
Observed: 141.20 mm
